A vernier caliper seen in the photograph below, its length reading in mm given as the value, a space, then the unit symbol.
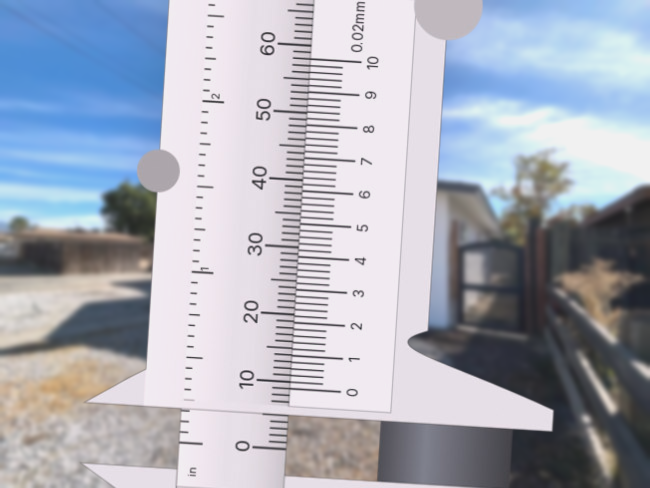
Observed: 9.0 mm
